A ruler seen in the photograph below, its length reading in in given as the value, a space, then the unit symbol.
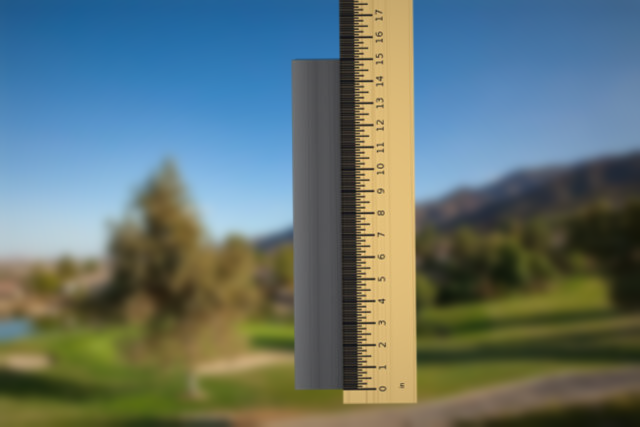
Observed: 15 in
